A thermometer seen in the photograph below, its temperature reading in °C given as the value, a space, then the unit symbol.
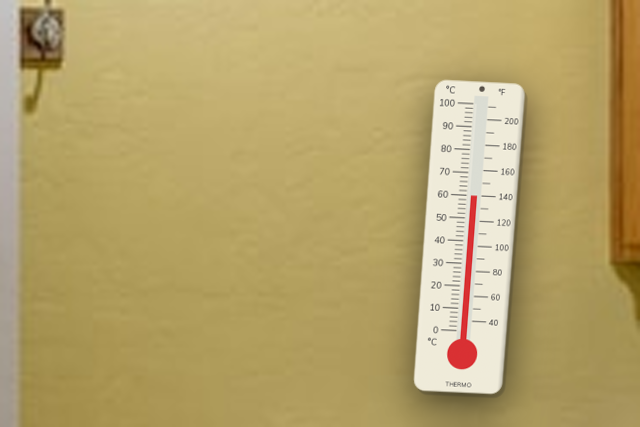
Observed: 60 °C
